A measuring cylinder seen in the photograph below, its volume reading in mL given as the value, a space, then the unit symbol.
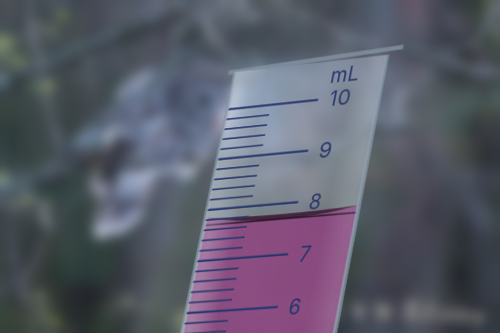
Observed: 7.7 mL
